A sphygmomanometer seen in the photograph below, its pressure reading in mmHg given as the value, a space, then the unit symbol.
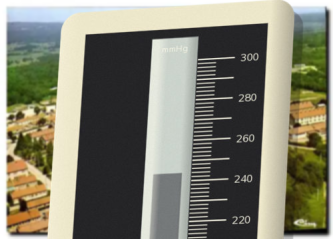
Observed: 244 mmHg
